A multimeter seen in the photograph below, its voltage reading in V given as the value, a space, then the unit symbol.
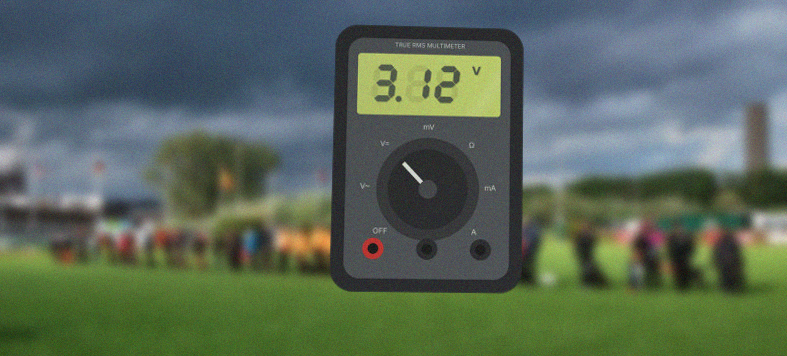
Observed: 3.12 V
